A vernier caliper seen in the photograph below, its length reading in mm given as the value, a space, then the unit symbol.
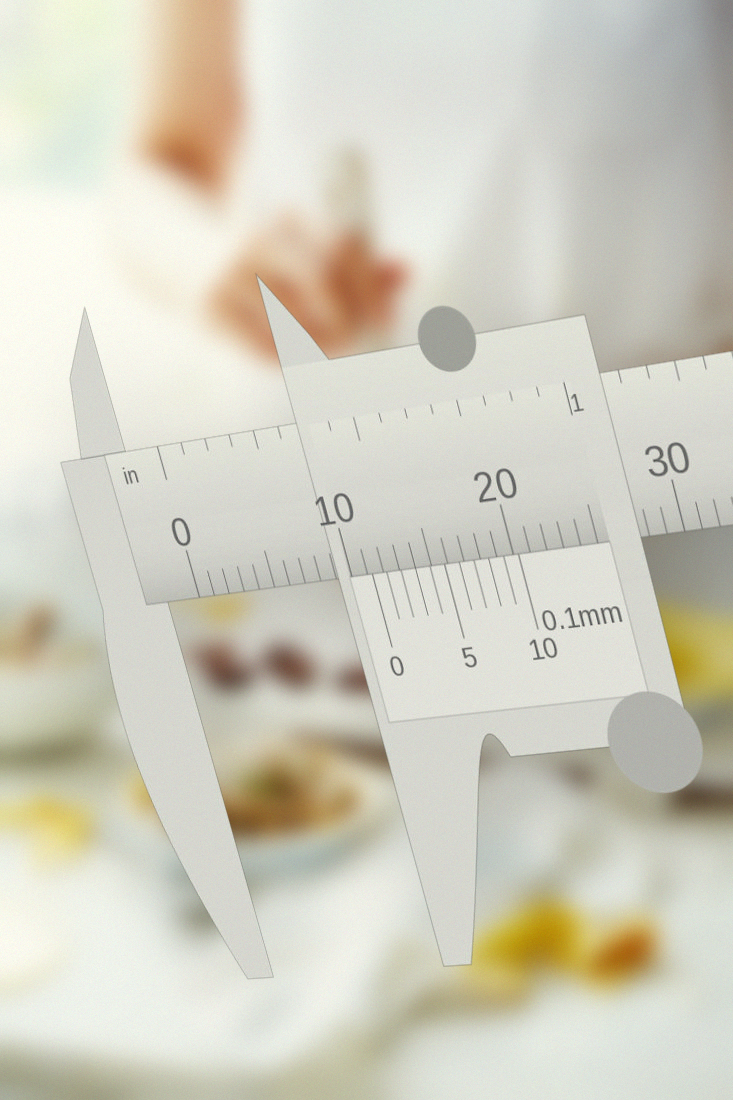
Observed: 11.3 mm
